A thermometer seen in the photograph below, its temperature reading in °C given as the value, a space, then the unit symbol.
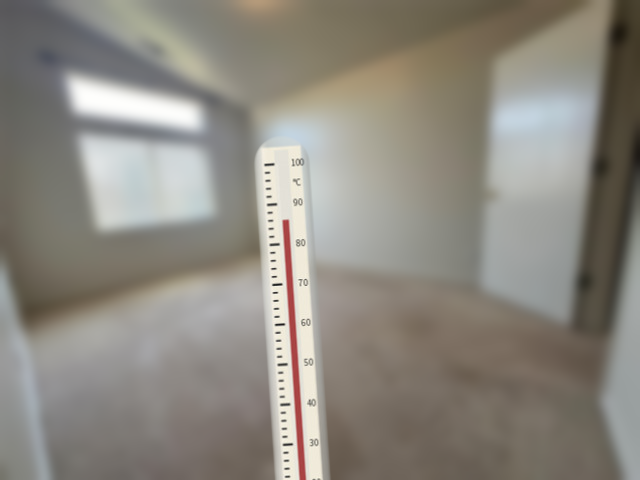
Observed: 86 °C
